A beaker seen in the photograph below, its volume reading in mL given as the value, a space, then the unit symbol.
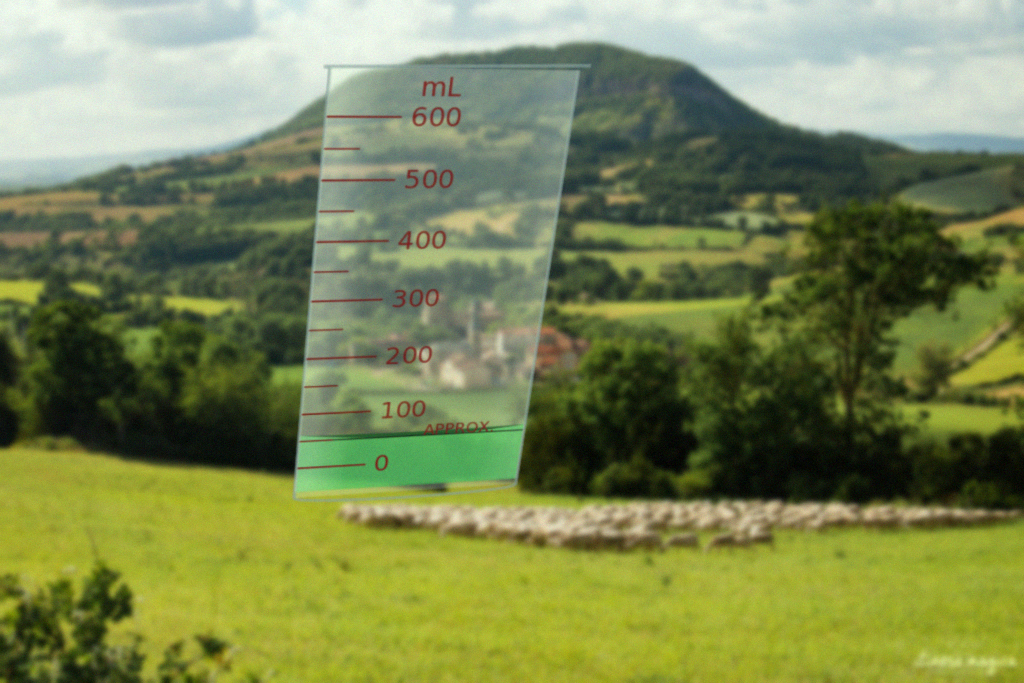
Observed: 50 mL
